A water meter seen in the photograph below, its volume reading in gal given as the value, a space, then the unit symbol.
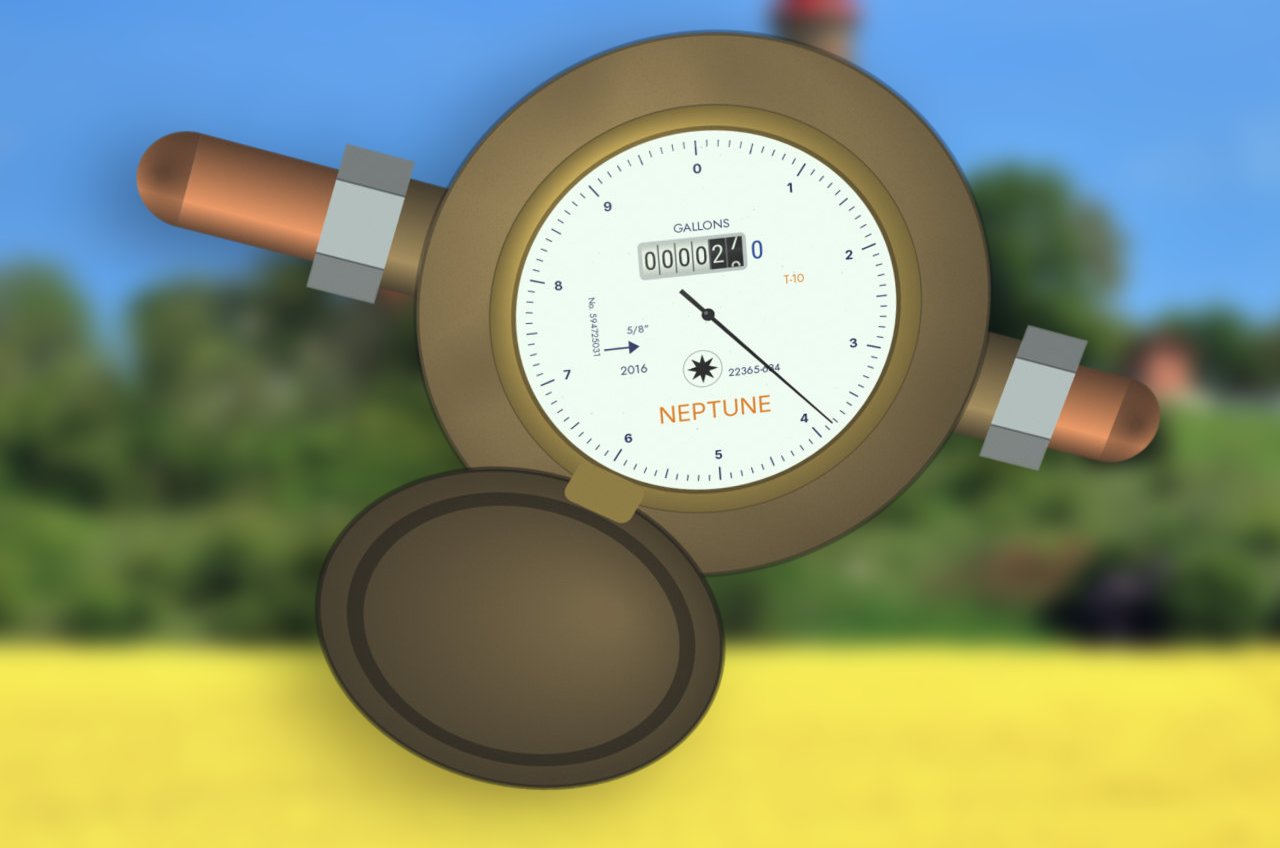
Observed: 273.8 gal
